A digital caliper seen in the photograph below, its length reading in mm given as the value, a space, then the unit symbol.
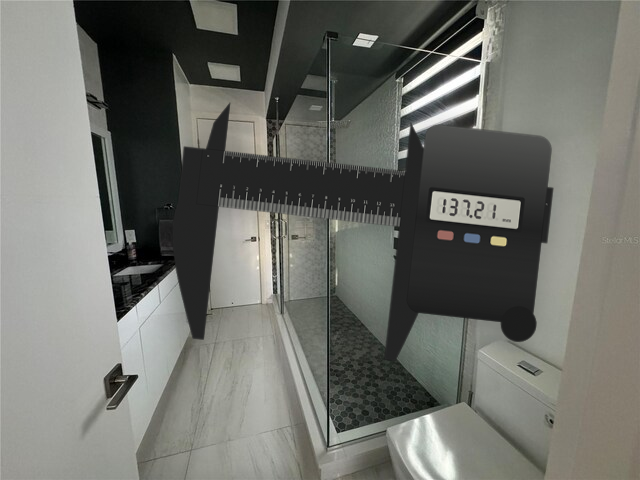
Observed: 137.21 mm
